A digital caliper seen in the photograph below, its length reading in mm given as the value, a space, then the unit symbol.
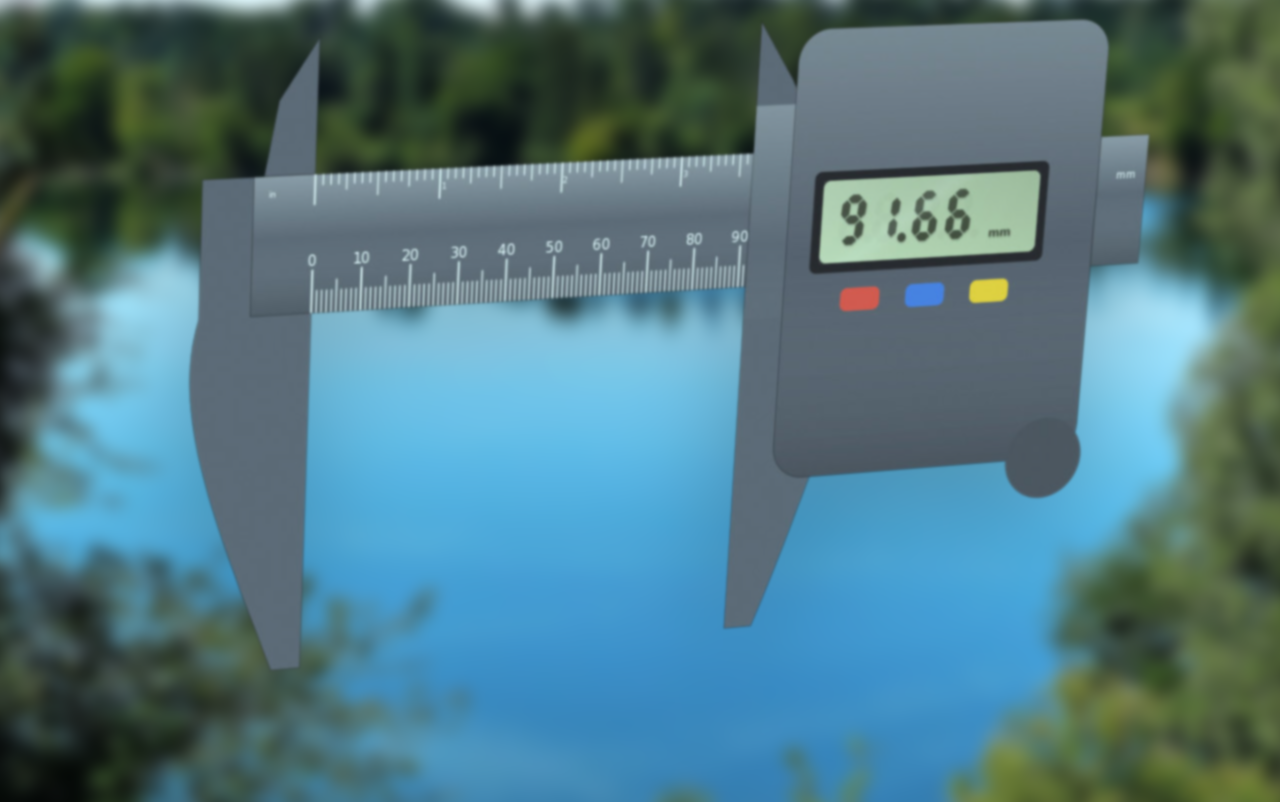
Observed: 91.66 mm
